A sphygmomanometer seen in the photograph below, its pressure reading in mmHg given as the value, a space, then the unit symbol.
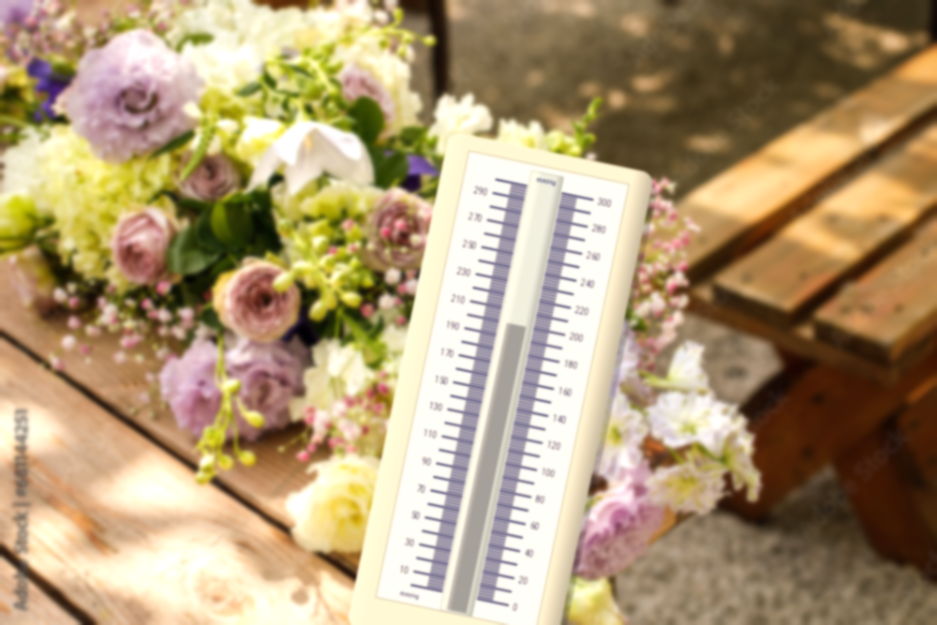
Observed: 200 mmHg
